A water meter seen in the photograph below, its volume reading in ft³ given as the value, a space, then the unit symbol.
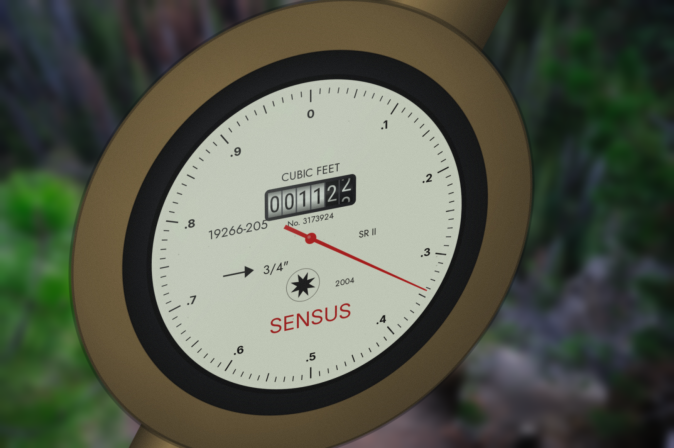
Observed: 1122.34 ft³
